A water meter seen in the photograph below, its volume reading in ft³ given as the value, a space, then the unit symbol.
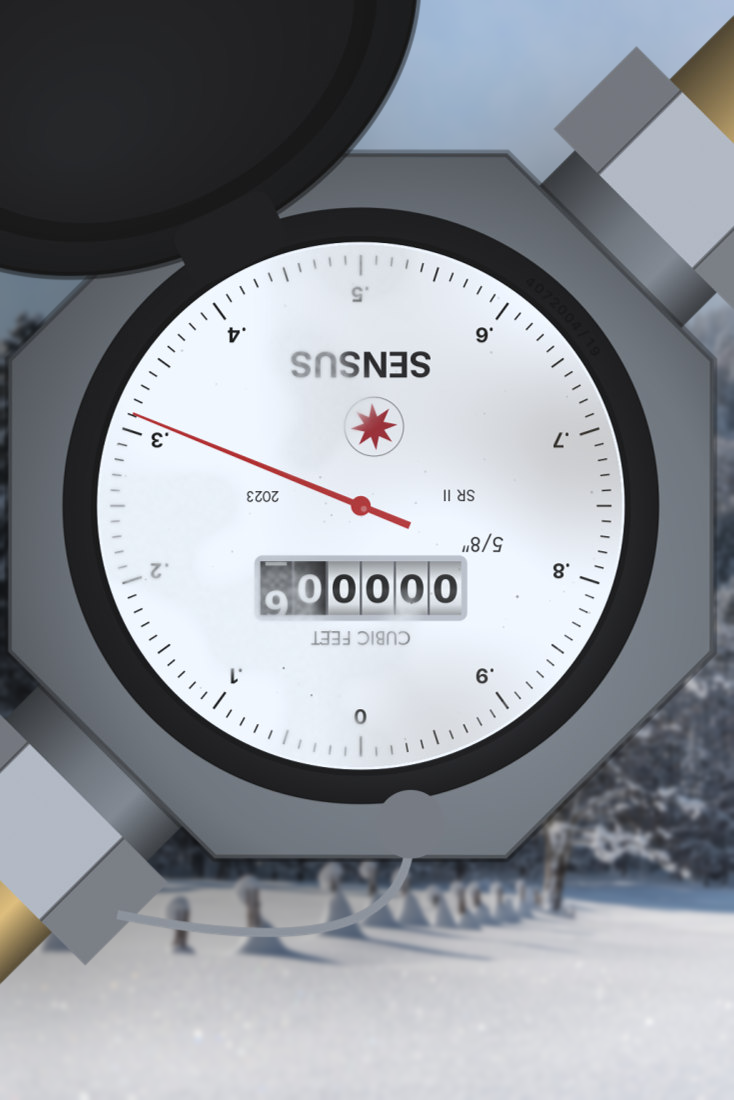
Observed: 6.31 ft³
